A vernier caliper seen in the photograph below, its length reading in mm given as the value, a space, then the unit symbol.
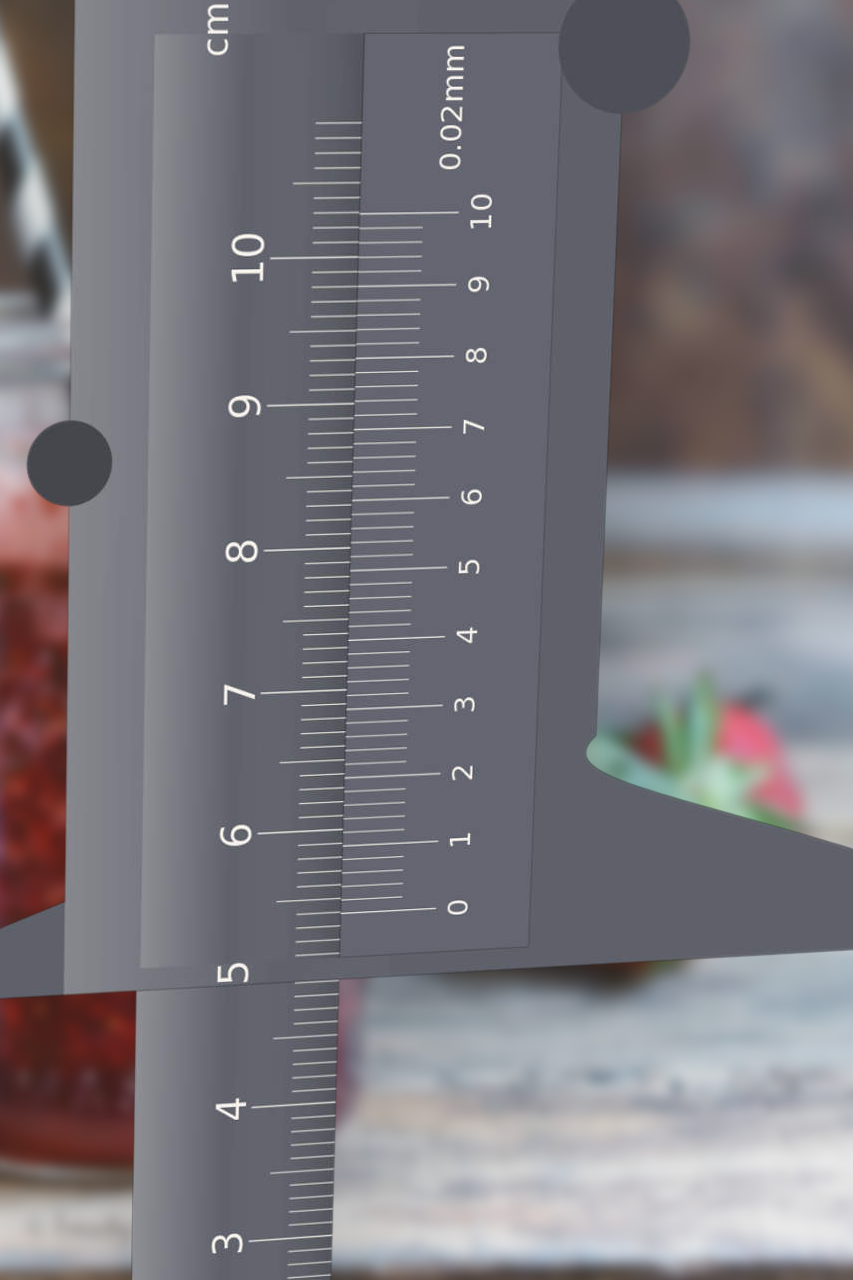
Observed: 53.9 mm
